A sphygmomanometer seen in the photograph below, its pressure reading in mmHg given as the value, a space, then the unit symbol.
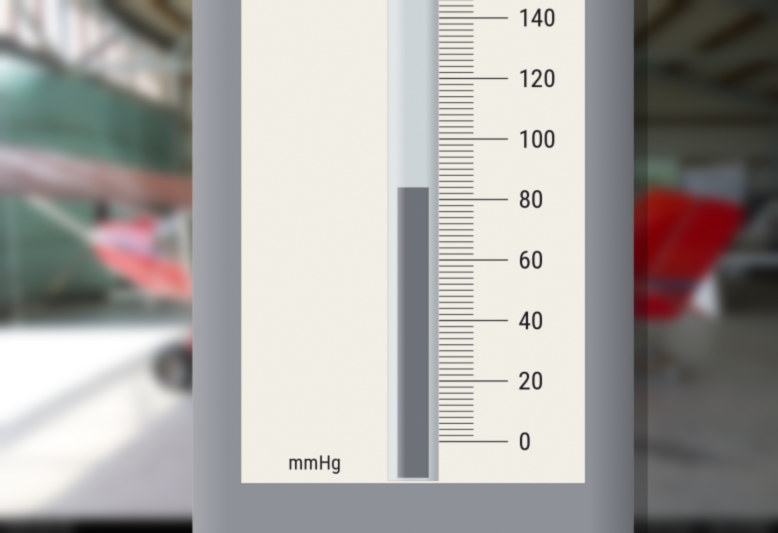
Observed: 84 mmHg
